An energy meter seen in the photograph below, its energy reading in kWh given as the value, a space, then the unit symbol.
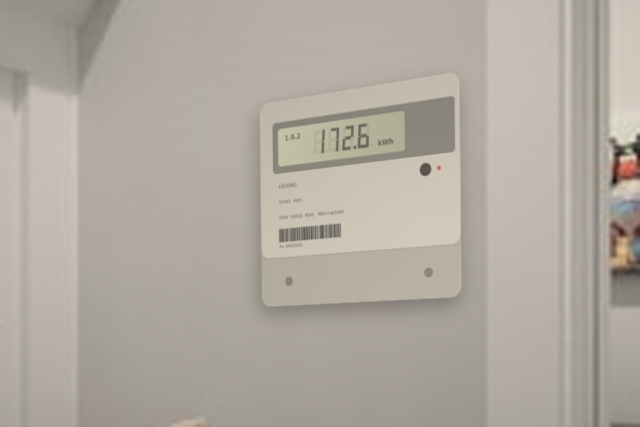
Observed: 172.6 kWh
